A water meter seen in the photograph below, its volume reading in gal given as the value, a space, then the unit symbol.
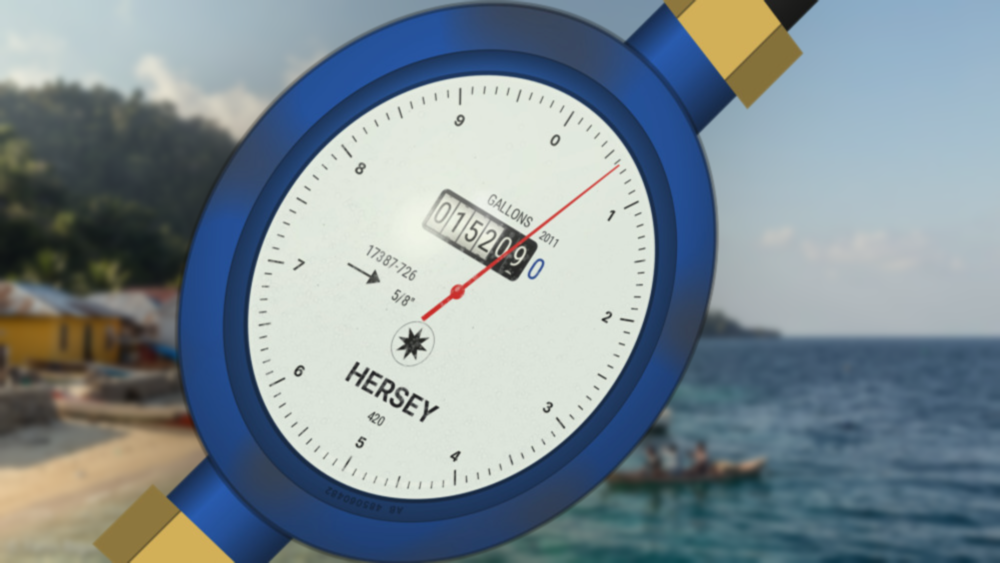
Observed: 152090.6 gal
